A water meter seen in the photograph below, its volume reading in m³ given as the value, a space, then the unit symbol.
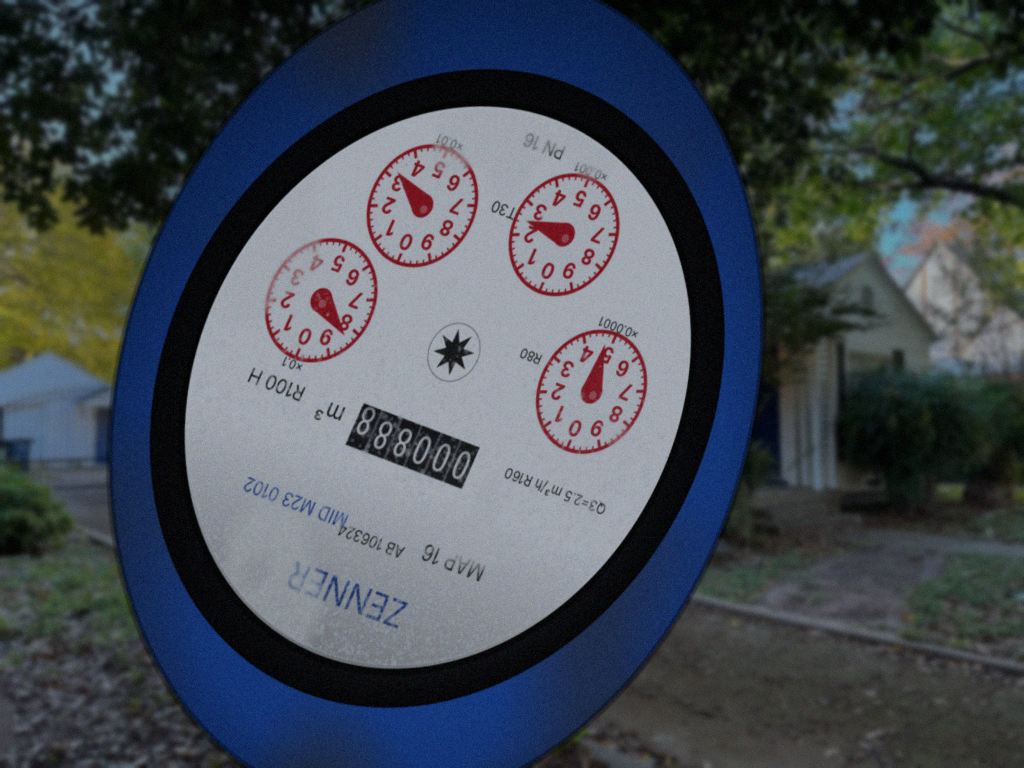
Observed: 887.8324 m³
